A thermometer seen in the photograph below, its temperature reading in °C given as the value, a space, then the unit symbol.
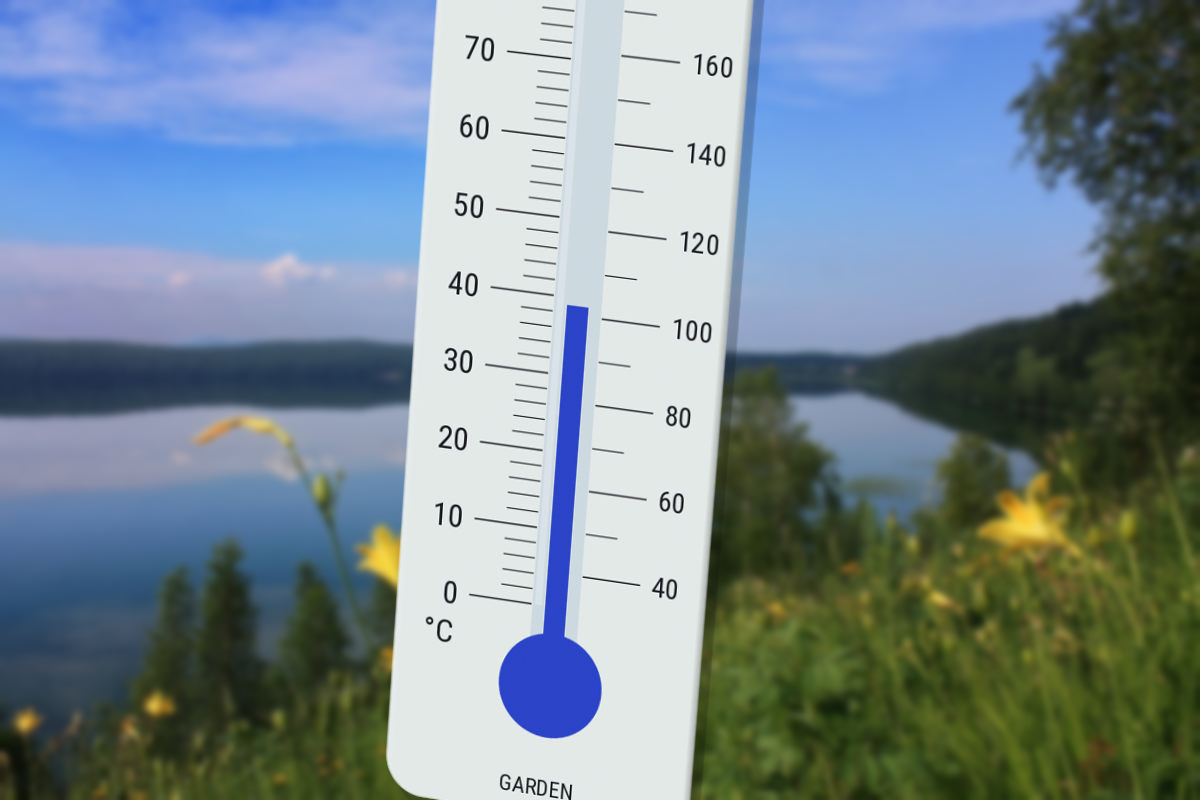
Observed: 39 °C
